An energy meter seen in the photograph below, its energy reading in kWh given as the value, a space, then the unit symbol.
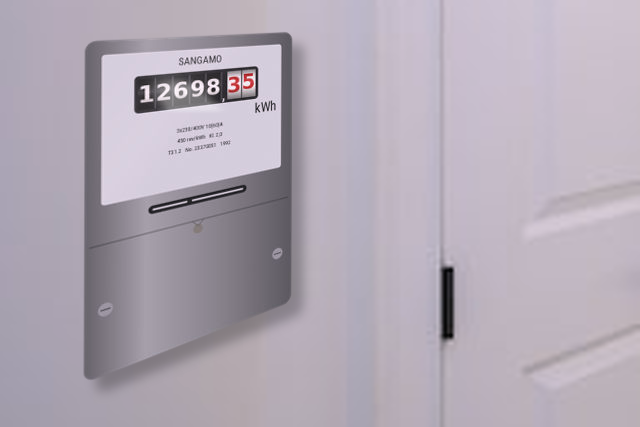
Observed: 12698.35 kWh
